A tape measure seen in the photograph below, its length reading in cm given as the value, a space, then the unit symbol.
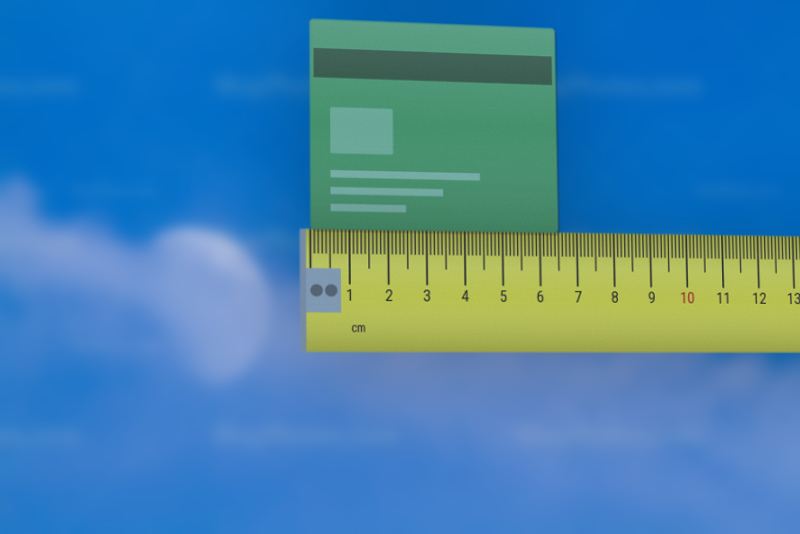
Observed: 6.5 cm
